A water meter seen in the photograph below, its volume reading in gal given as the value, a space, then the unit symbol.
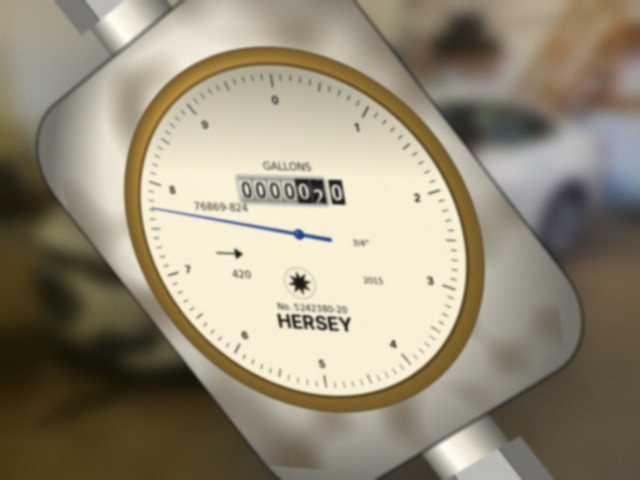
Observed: 17.7 gal
